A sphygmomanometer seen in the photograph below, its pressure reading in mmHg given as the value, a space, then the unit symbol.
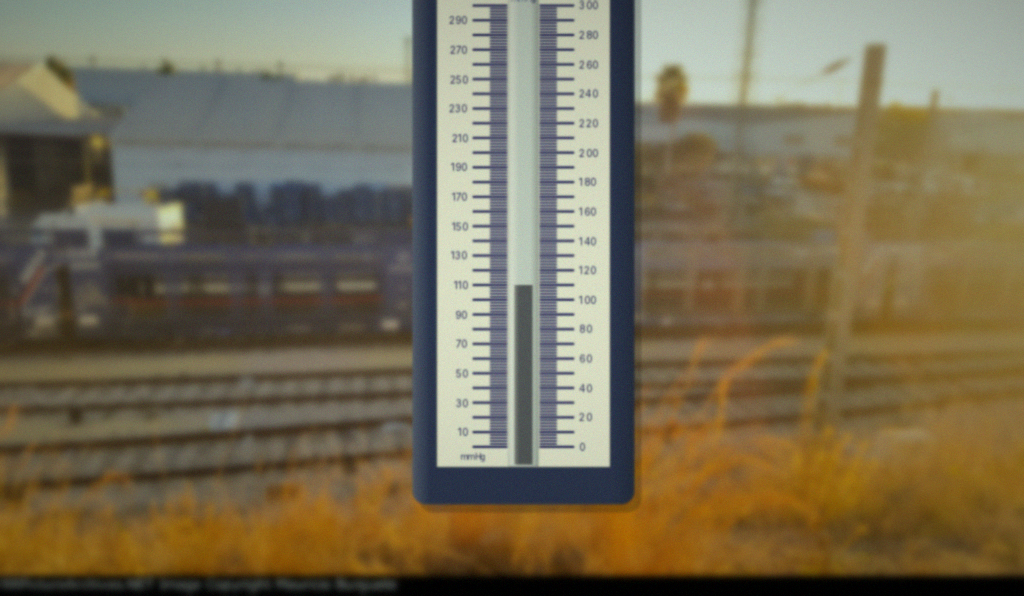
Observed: 110 mmHg
